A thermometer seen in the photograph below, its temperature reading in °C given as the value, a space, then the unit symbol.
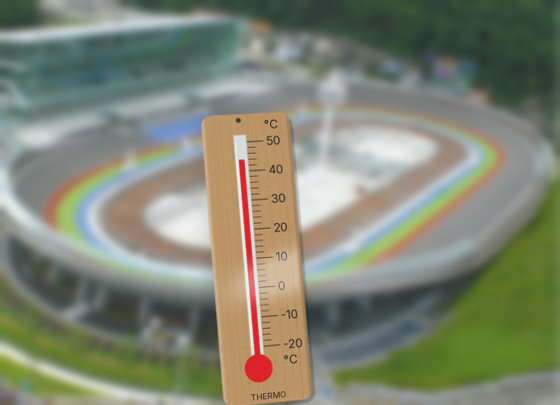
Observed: 44 °C
